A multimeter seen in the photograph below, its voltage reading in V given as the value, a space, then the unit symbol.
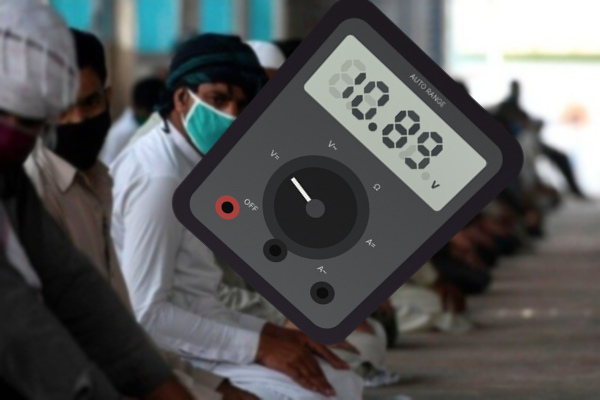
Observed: 10.89 V
